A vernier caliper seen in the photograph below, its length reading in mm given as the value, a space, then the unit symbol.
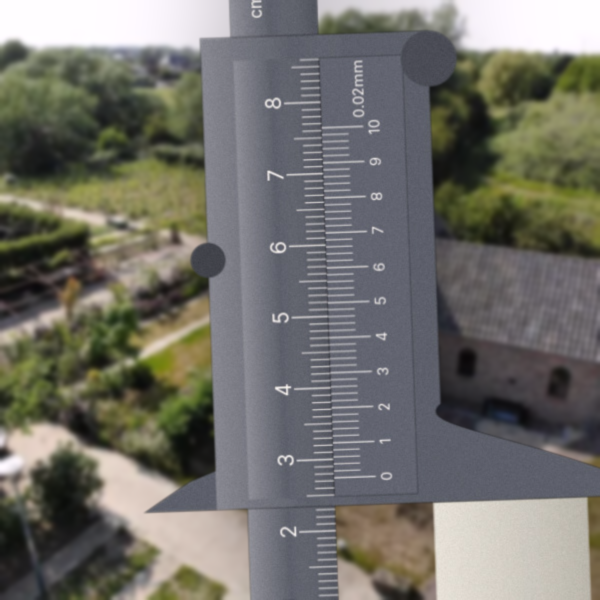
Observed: 27.4 mm
